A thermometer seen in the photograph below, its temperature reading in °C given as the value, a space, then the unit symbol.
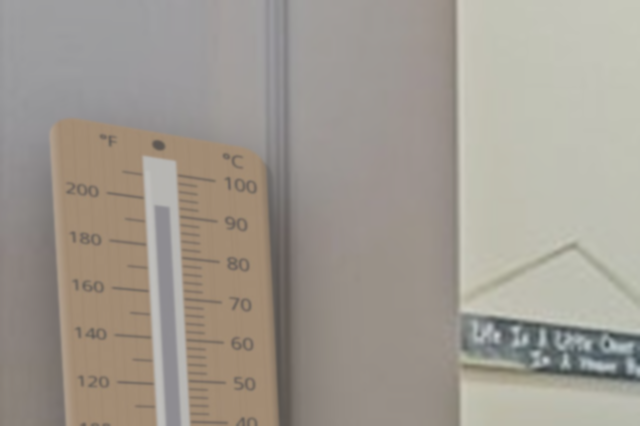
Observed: 92 °C
